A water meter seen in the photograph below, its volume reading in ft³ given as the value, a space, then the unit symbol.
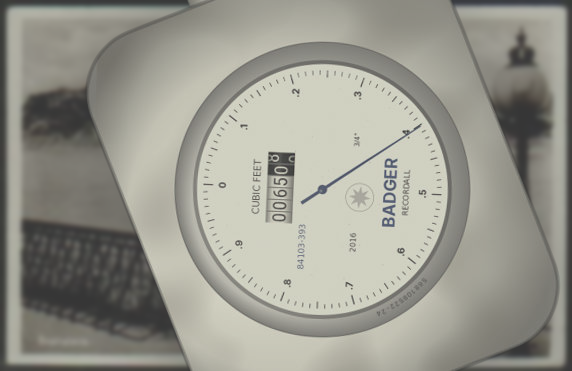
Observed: 6508.40 ft³
